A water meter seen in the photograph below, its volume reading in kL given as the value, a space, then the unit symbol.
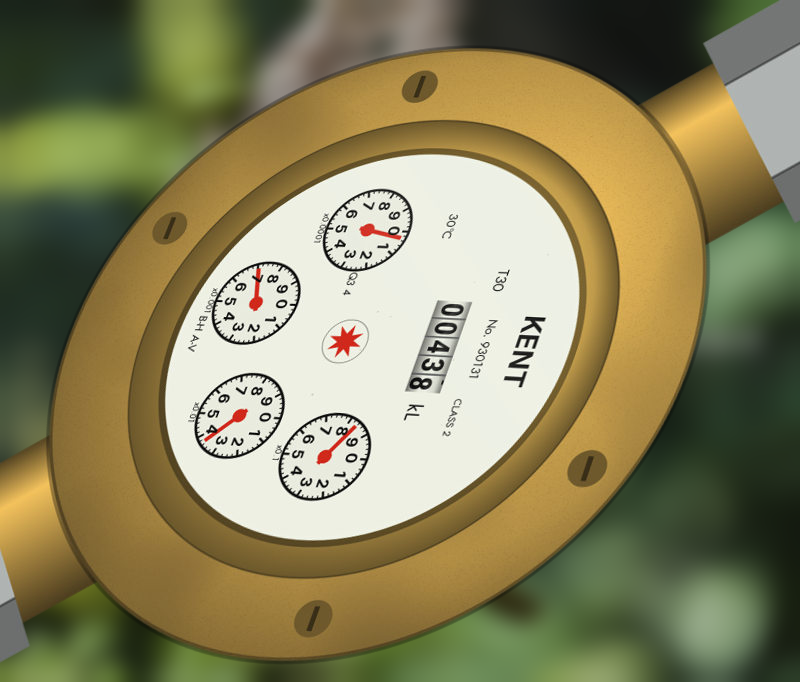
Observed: 437.8370 kL
